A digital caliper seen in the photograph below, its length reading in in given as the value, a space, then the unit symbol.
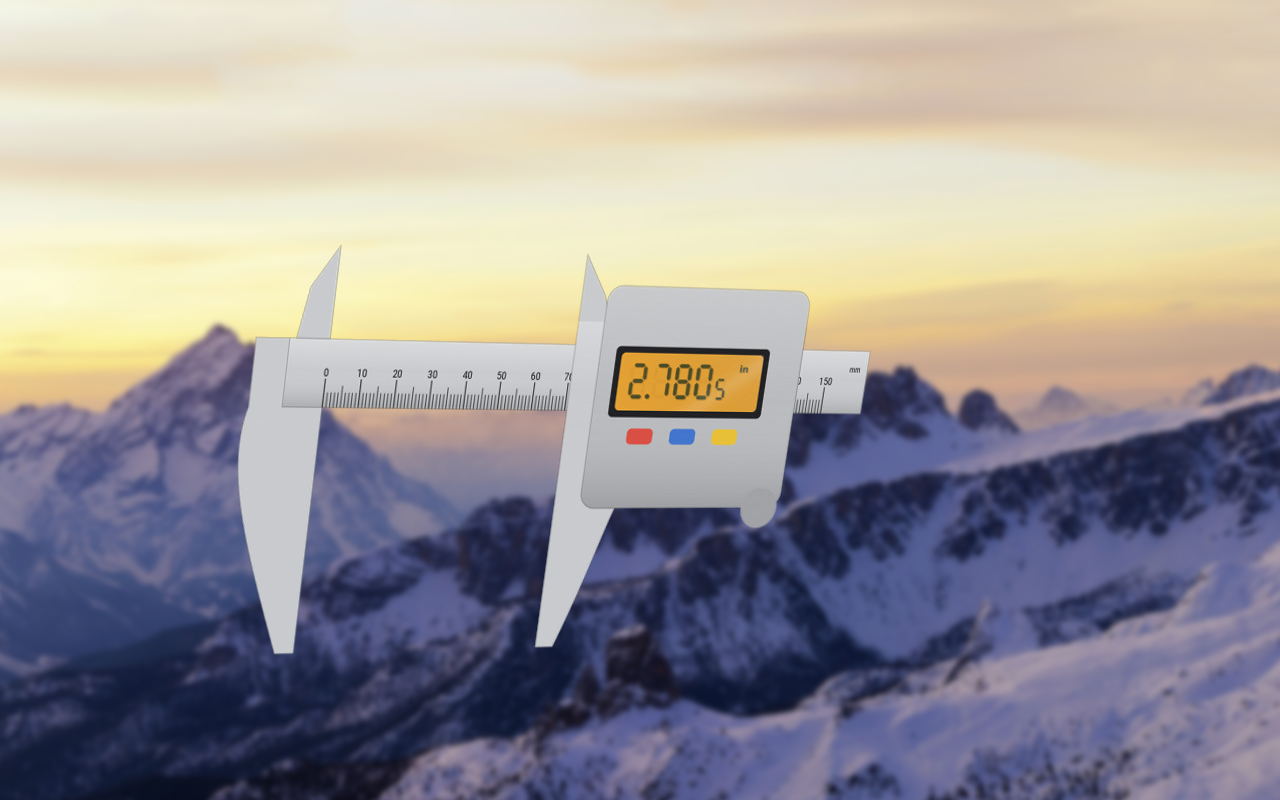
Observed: 2.7805 in
